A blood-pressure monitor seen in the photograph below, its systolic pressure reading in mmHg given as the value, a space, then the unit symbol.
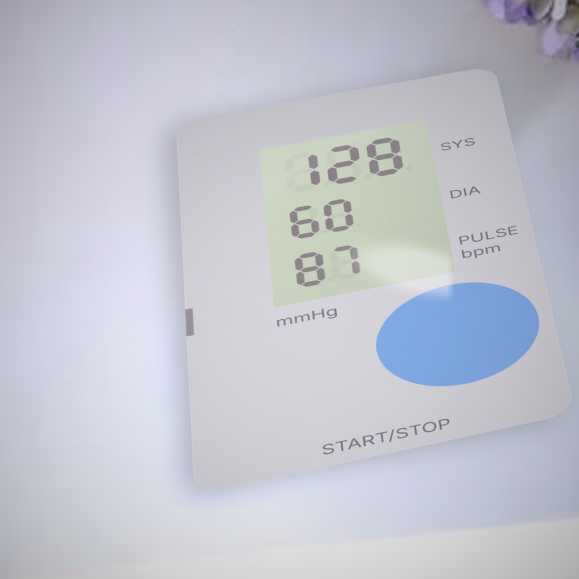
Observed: 128 mmHg
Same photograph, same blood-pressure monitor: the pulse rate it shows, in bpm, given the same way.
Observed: 87 bpm
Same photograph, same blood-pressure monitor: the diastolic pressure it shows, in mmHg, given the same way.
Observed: 60 mmHg
